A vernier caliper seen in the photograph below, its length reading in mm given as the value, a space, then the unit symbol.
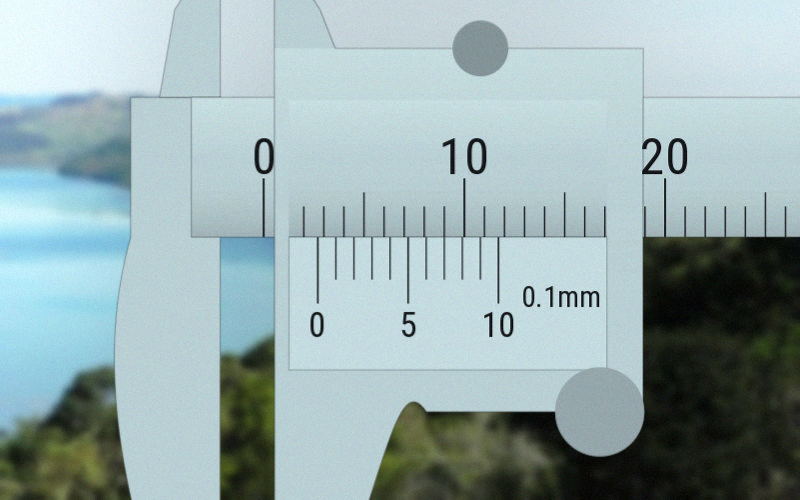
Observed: 2.7 mm
